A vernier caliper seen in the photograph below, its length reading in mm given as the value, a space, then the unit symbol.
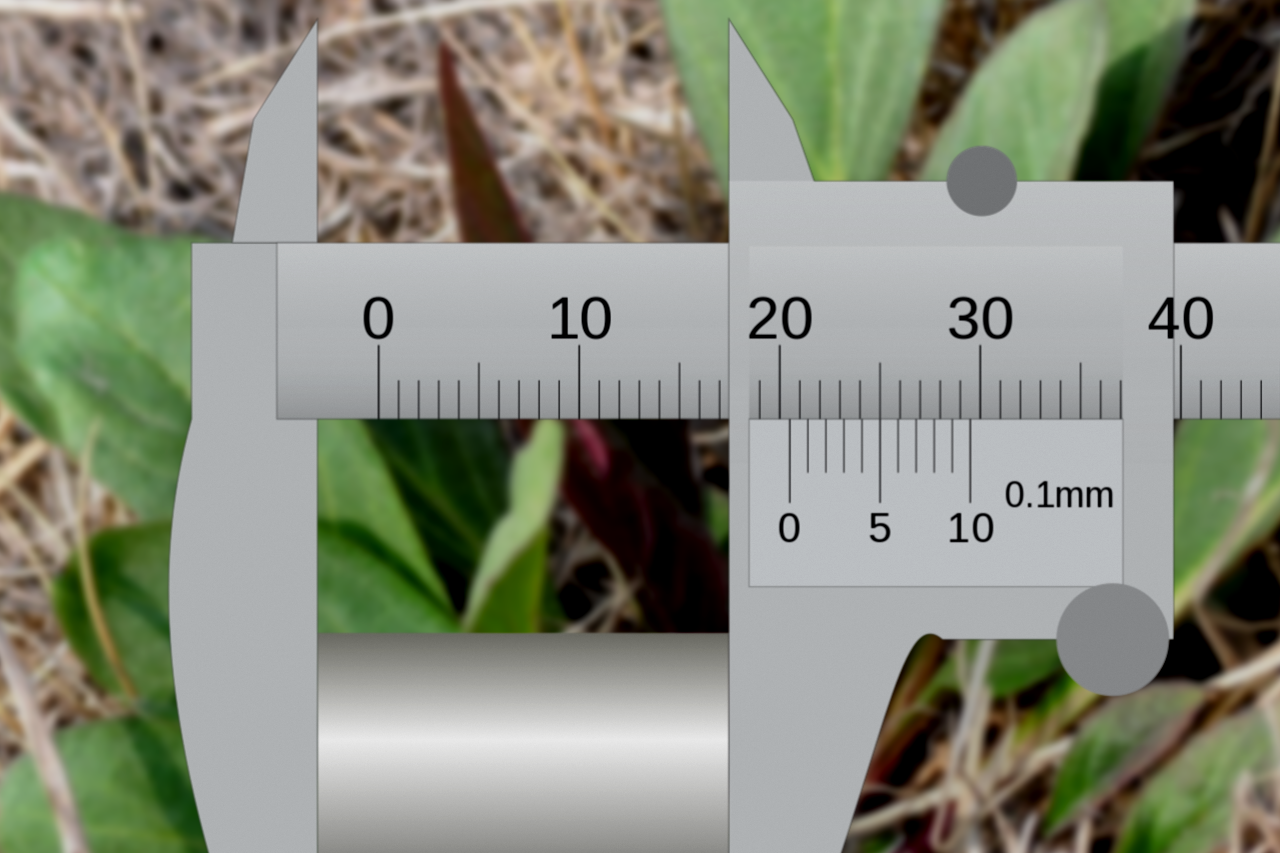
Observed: 20.5 mm
